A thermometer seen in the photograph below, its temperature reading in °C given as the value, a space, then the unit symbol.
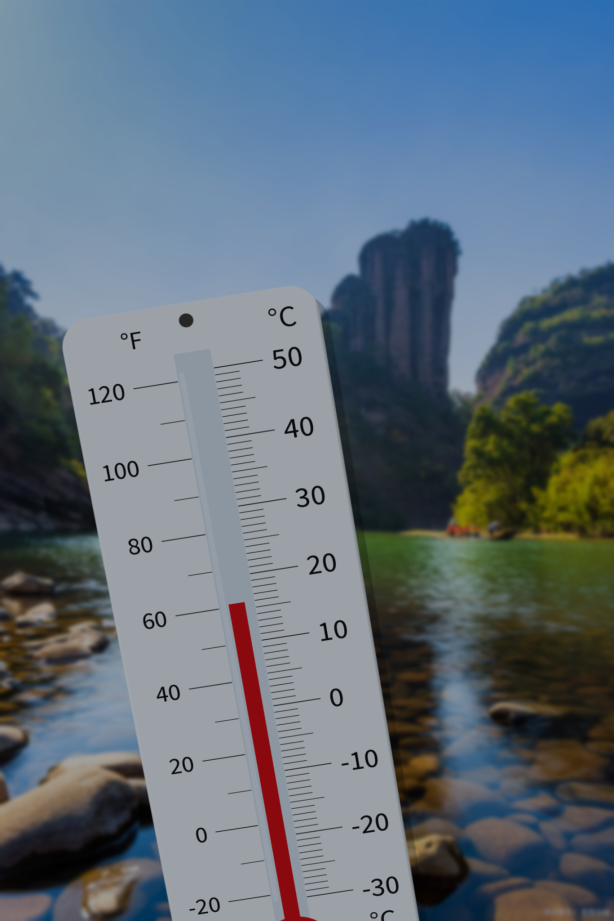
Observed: 16 °C
